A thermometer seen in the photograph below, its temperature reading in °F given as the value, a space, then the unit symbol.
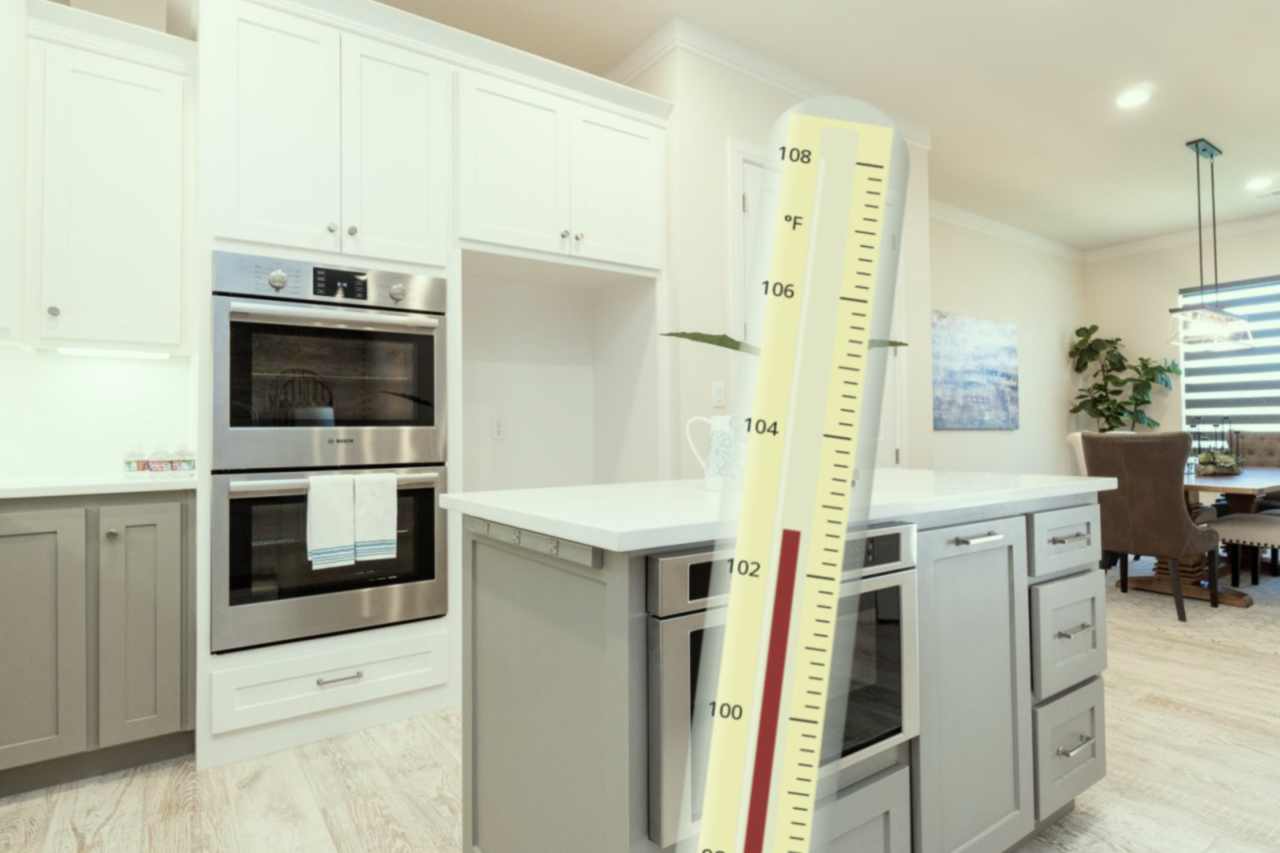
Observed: 102.6 °F
